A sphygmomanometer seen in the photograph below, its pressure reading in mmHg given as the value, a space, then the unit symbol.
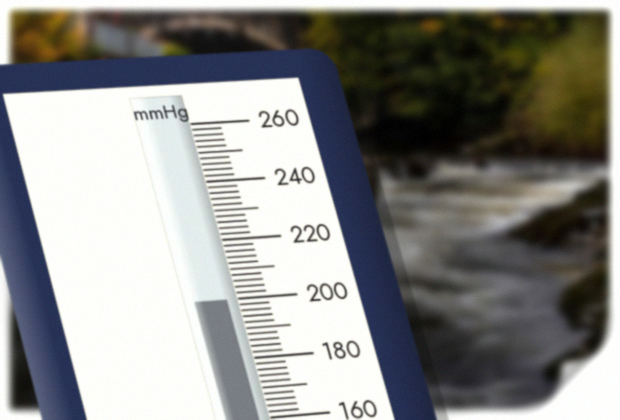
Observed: 200 mmHg
